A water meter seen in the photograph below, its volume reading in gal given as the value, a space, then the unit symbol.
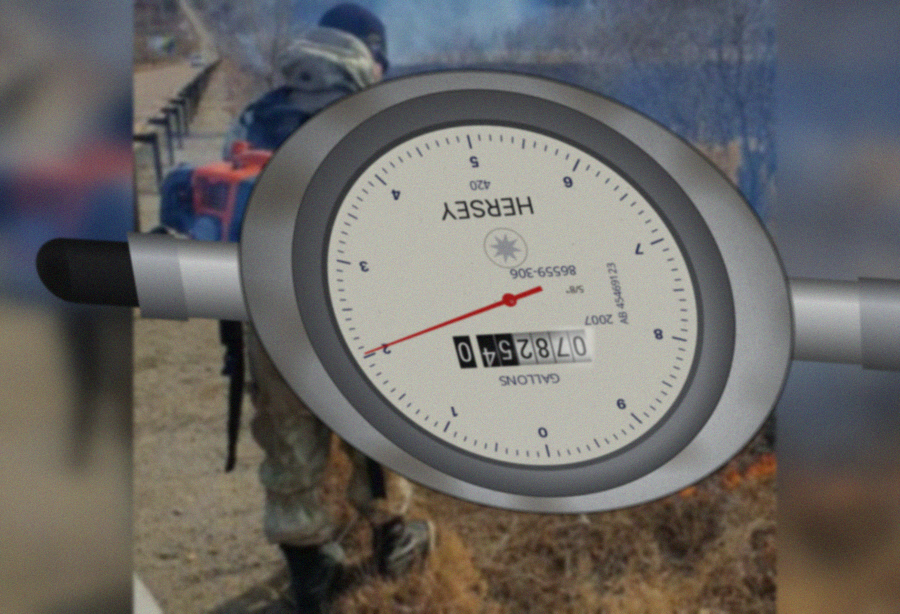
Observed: 782542.0 gal
